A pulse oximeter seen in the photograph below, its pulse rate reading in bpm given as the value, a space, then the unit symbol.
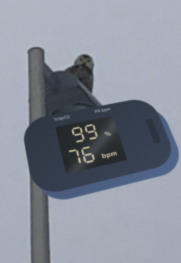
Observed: 76 bpm
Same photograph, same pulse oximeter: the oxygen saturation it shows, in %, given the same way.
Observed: 99 %
